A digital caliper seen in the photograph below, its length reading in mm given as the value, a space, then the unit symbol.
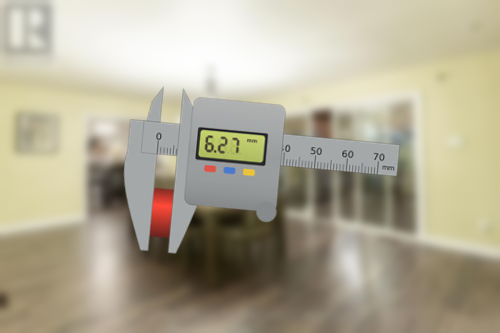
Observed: 6.27 mm
